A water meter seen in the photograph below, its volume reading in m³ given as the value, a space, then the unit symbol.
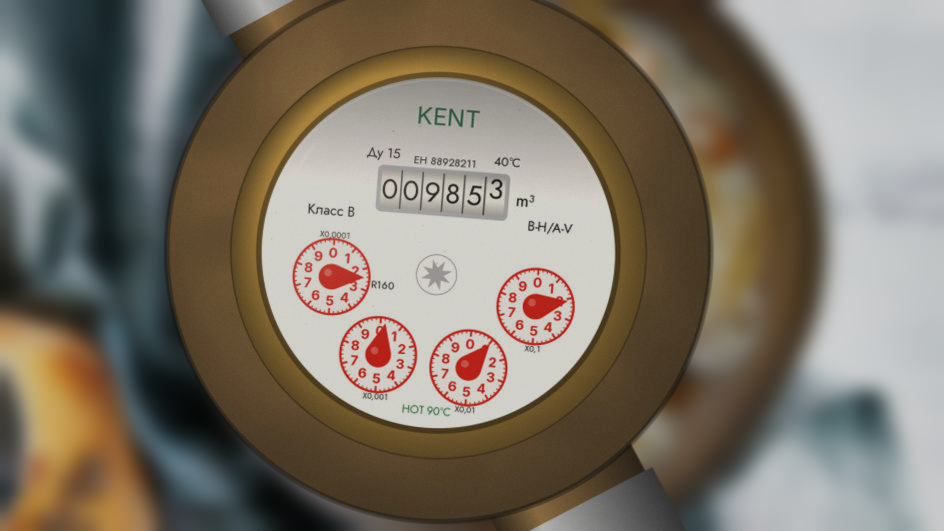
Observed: 9853.2102 m³
